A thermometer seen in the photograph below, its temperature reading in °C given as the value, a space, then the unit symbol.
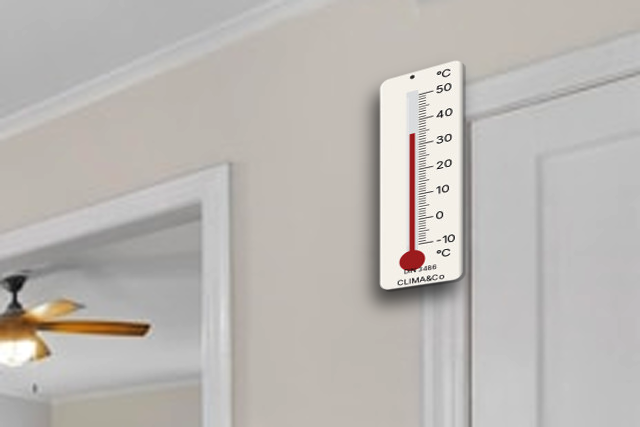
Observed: 35 °C
